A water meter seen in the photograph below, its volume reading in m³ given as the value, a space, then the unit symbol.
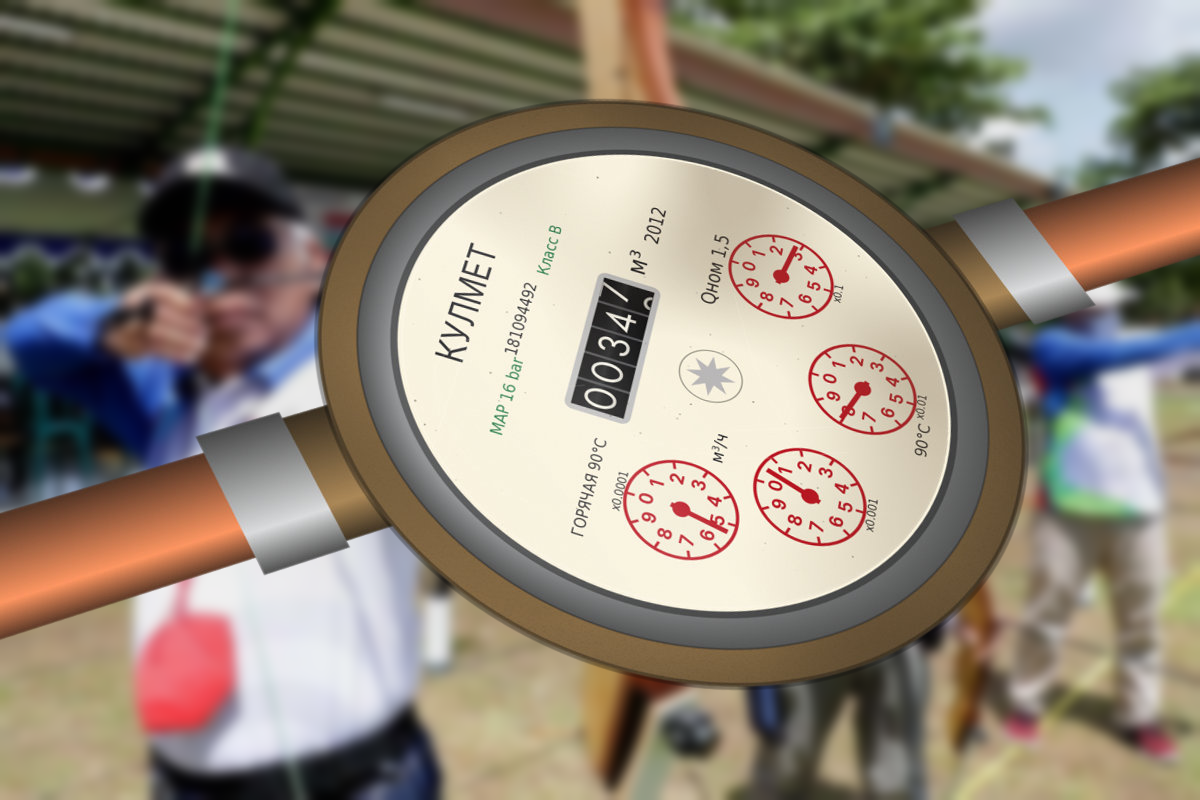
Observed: 347.2805 m³
